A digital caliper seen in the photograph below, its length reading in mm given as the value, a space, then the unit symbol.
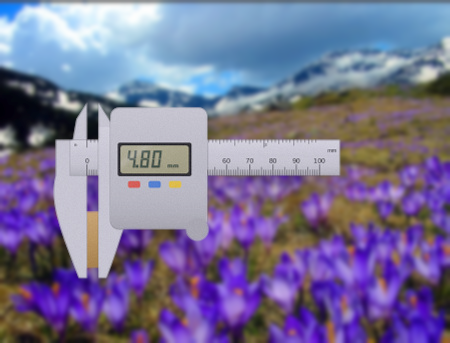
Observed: 4.80 mm
